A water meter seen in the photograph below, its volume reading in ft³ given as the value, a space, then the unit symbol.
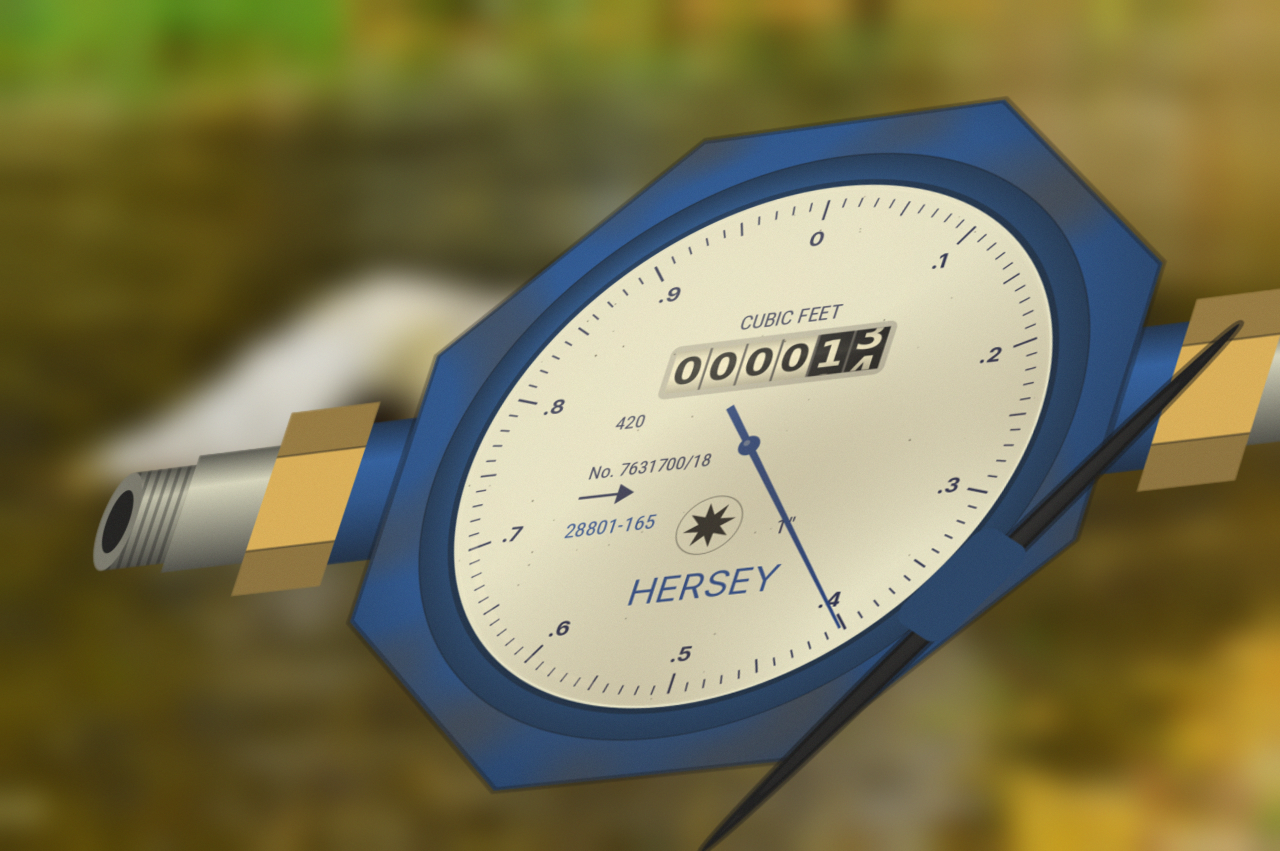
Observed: 13.40 ft³
